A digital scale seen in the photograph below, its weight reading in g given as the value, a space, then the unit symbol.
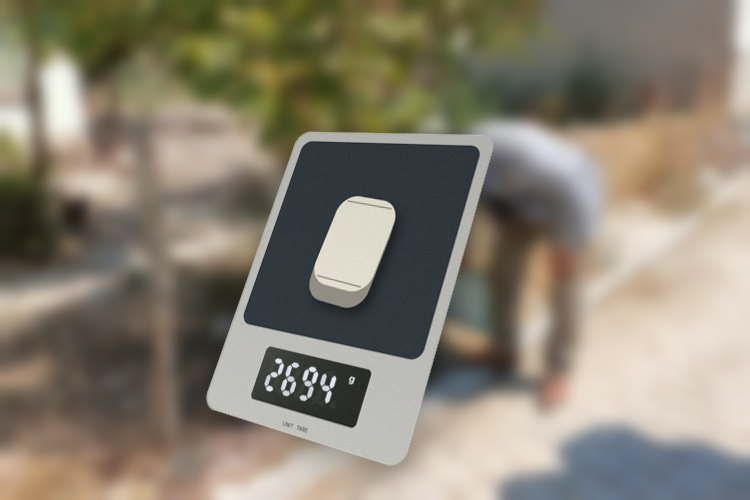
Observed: 2694 g
